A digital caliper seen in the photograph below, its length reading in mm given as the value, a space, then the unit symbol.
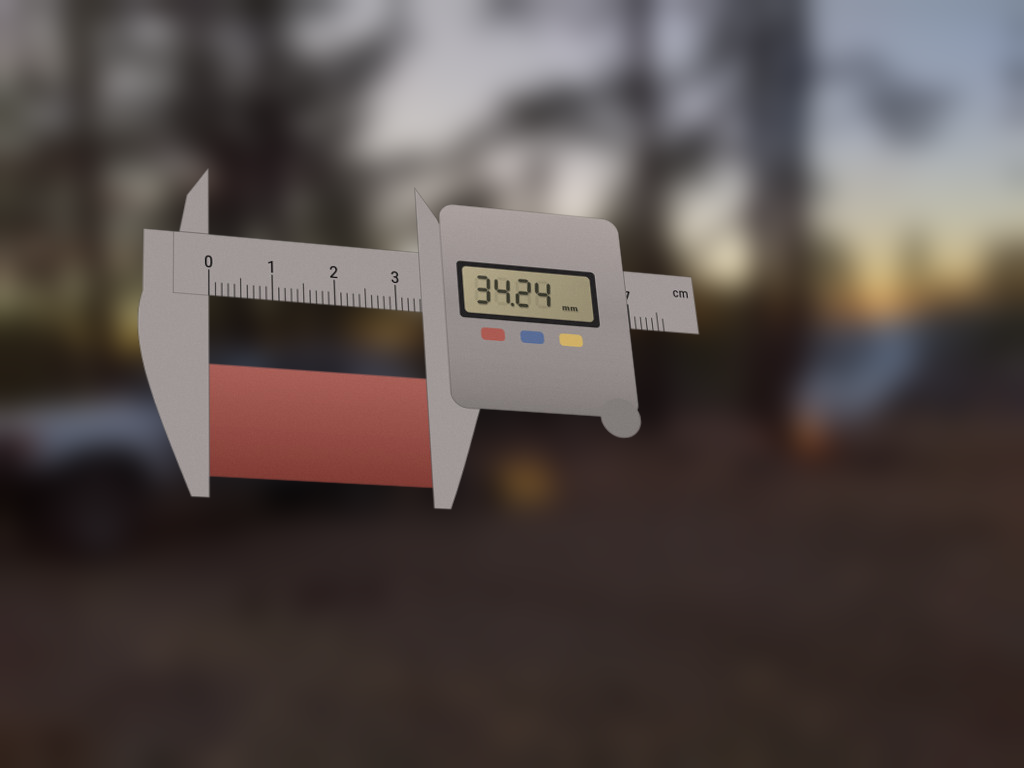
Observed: 34.24 mm
